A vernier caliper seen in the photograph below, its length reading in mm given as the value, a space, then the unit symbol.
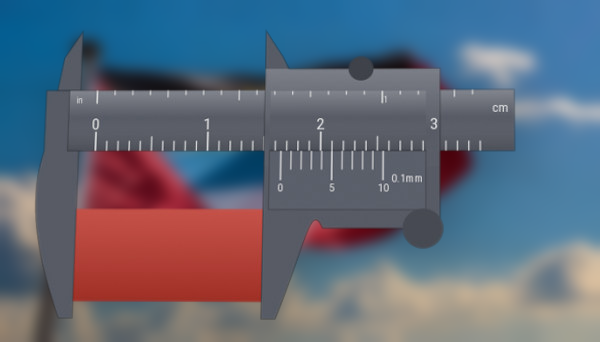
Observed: 16.5 mm
